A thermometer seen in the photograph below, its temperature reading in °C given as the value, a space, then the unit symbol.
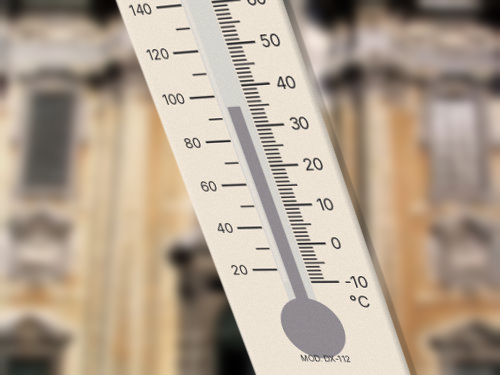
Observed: 35 °C
